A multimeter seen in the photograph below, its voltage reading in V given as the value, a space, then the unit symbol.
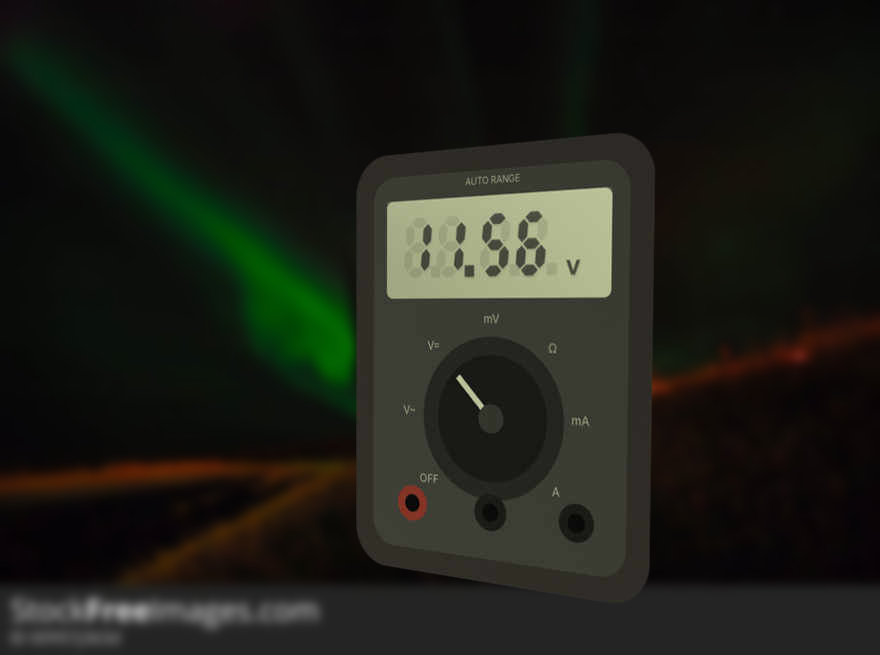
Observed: 11.56 V
